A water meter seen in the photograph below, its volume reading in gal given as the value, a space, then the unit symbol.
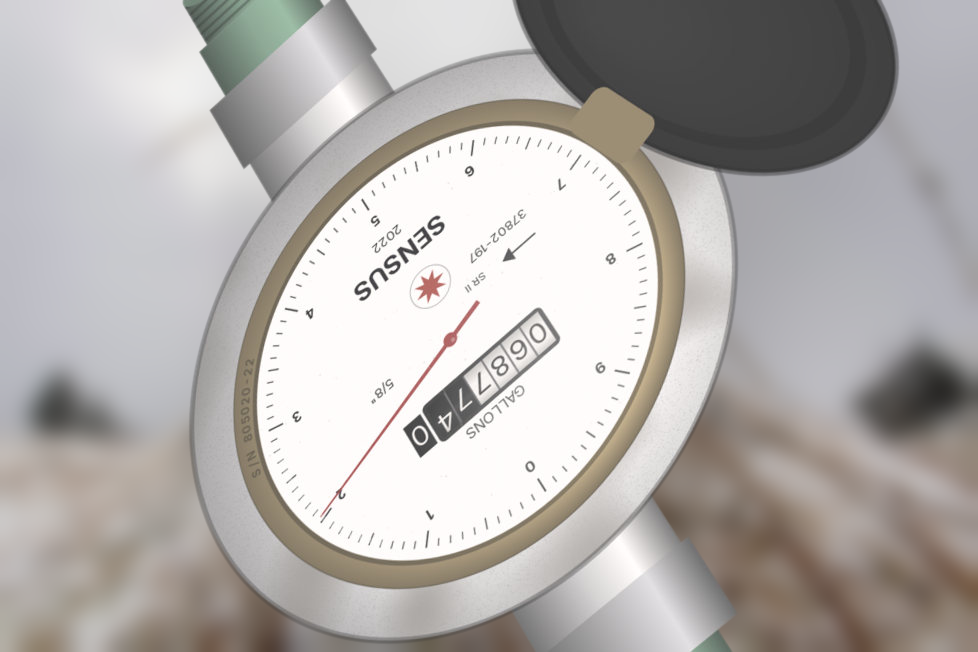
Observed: 687742.0 gal
